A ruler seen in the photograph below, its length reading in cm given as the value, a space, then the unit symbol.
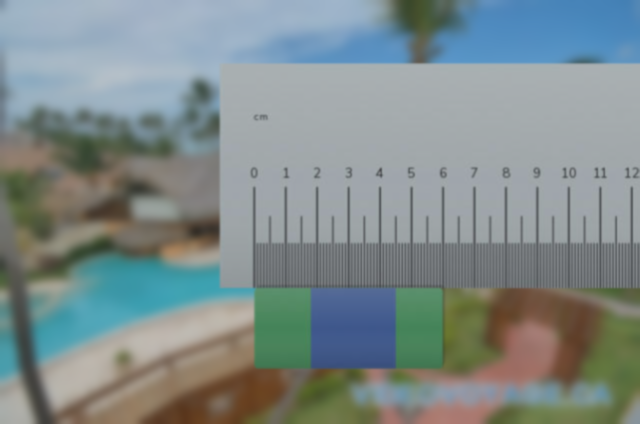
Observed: 6 cm
